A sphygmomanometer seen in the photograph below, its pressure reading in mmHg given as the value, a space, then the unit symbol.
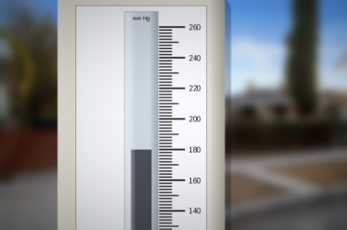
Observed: 180 mmHg
